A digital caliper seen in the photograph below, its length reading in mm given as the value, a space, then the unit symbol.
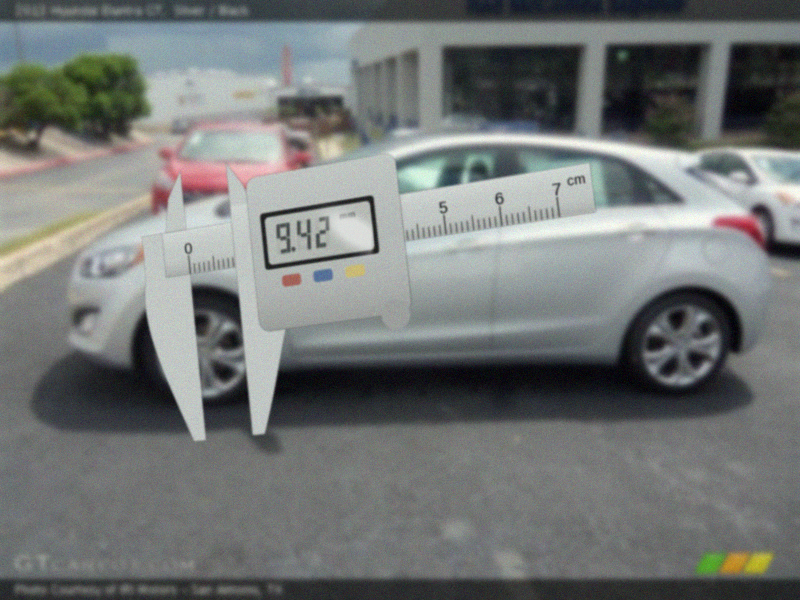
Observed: 9.42 mm
